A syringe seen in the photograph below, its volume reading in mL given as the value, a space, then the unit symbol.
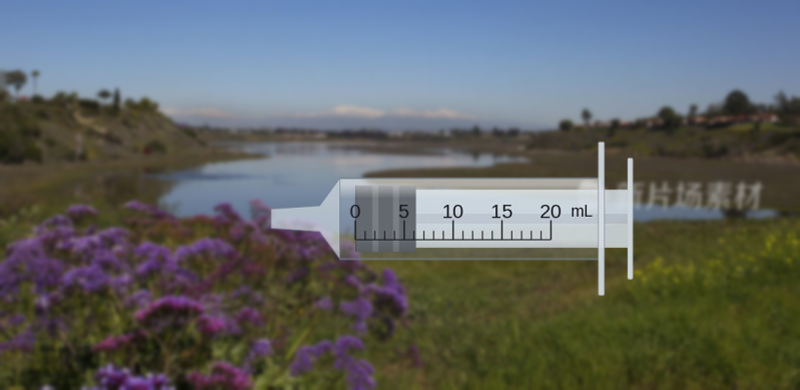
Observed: 0 mL
